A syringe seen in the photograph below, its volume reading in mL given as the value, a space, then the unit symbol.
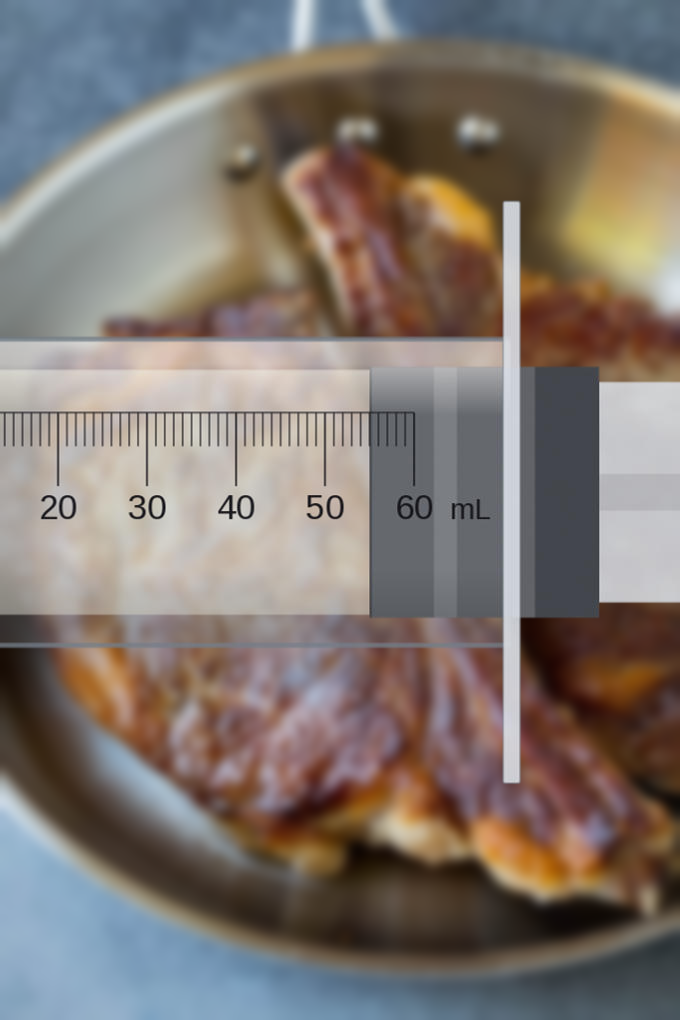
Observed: 55 mL
